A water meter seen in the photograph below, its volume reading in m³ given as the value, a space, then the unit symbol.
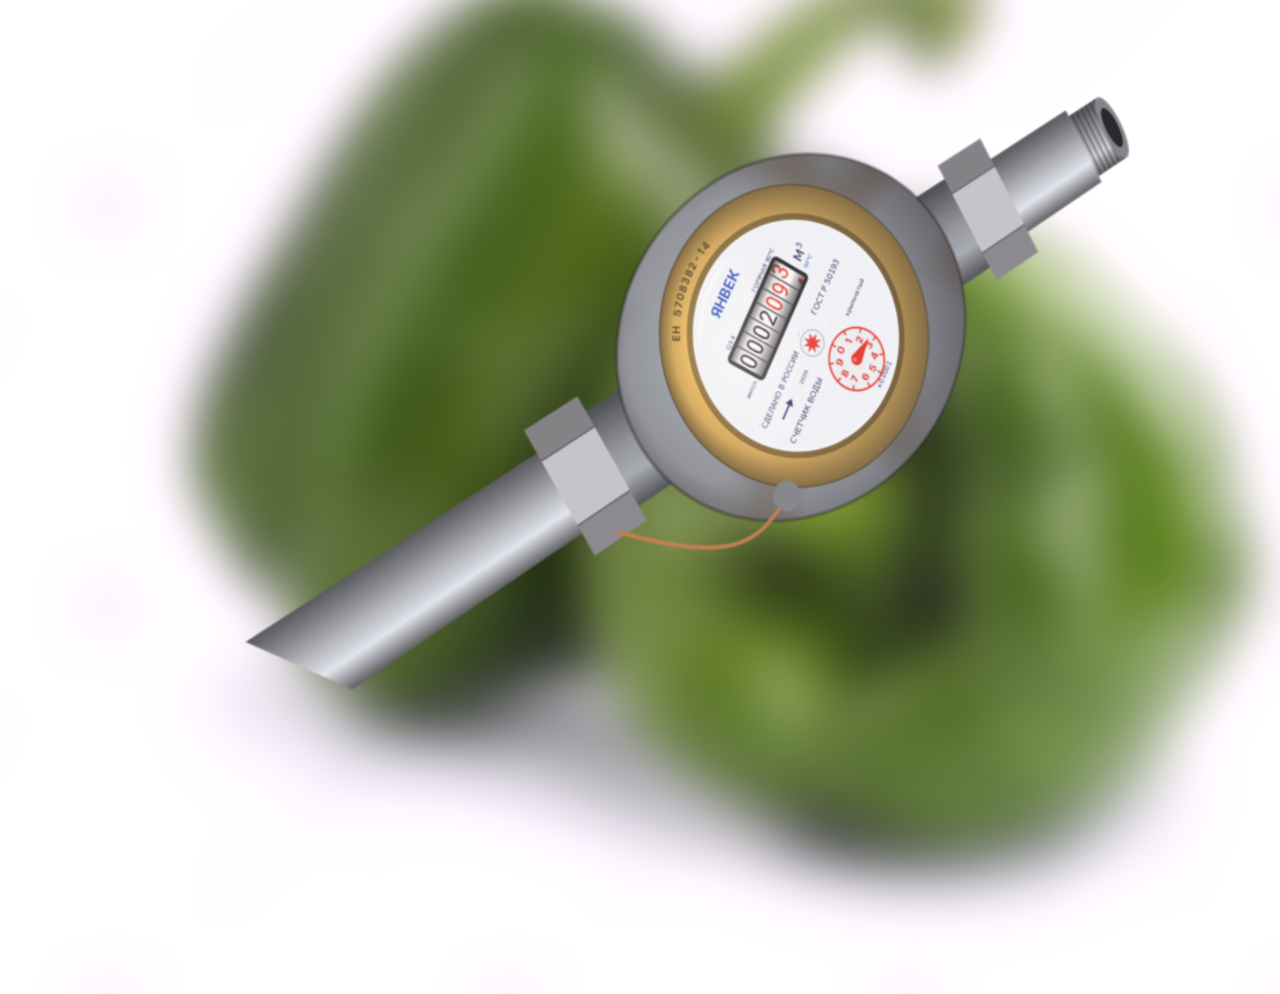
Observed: 2.0932 m³
